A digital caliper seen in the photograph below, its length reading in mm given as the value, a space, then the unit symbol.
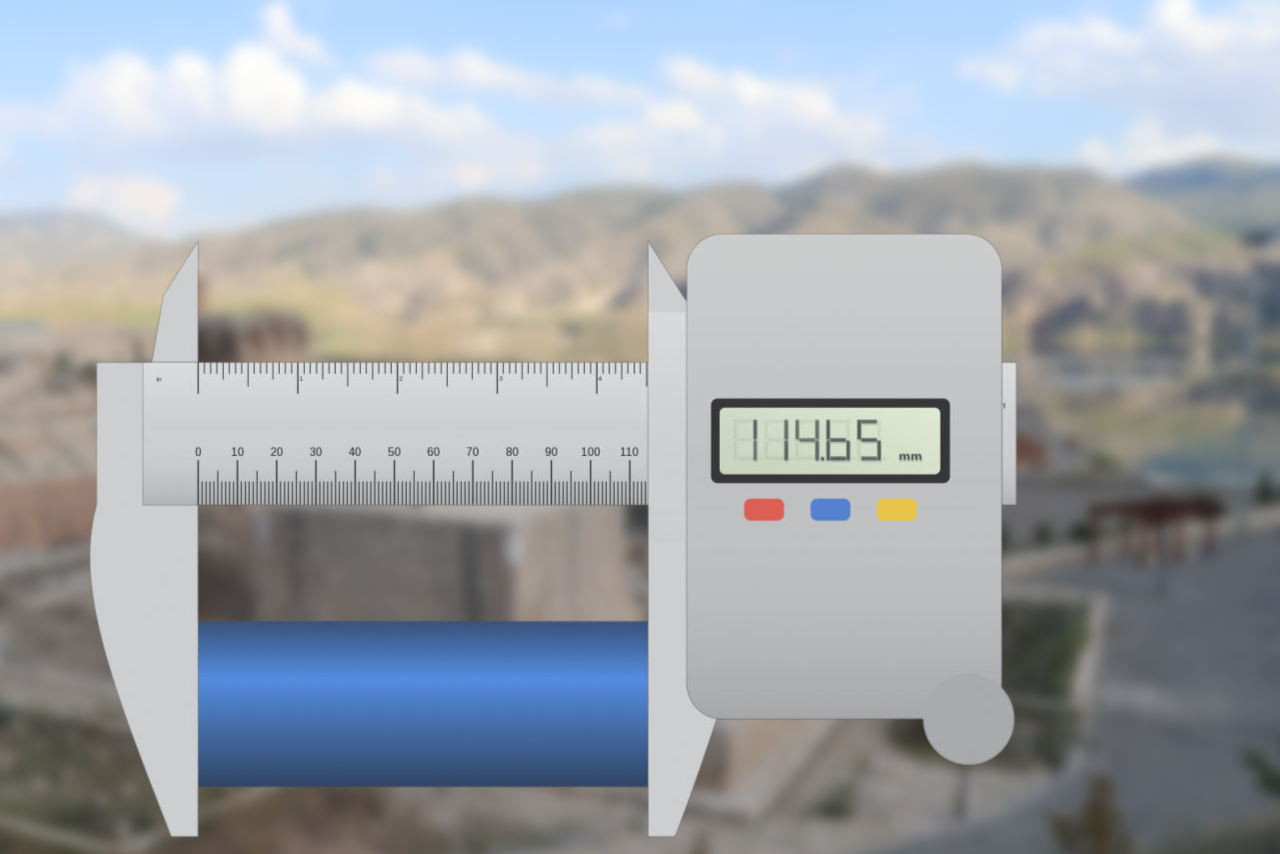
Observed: 114.65 mm
